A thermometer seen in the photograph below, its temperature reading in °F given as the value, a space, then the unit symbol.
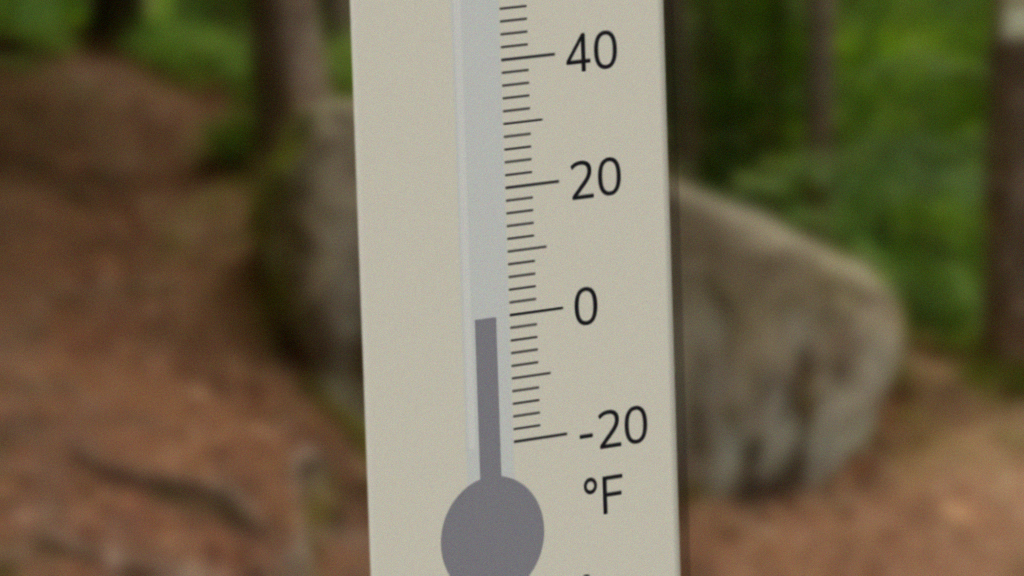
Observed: 0 °F
